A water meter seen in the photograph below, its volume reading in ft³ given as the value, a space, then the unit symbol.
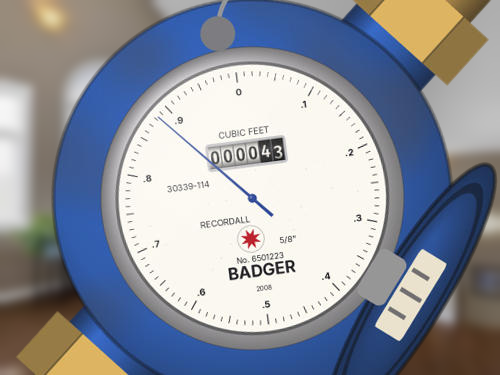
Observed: 42.88 ft³
